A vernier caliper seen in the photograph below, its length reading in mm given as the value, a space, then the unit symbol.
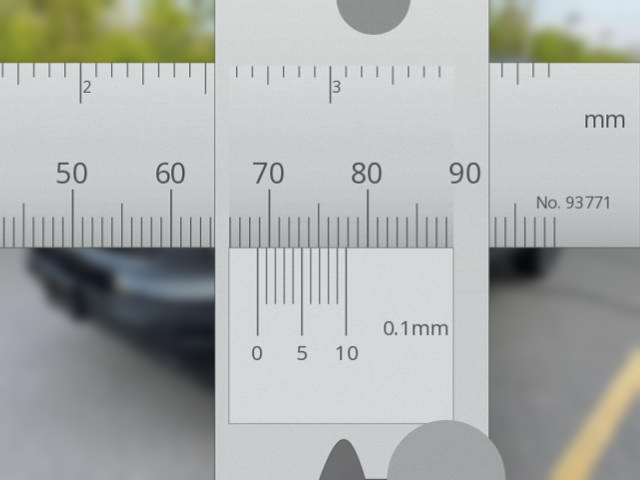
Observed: 68.8 mm
